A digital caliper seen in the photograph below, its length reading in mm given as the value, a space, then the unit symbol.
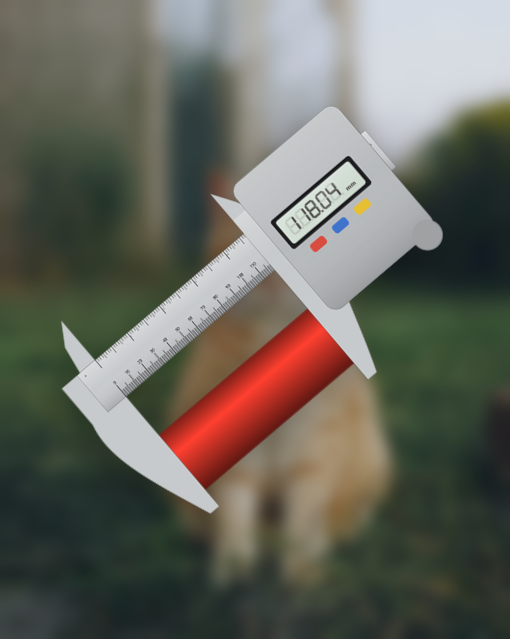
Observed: 118.04 mm
